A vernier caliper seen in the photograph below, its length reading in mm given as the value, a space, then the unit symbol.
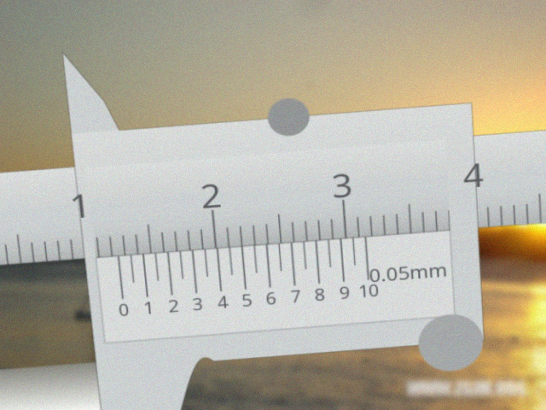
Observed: 12.5 mm
